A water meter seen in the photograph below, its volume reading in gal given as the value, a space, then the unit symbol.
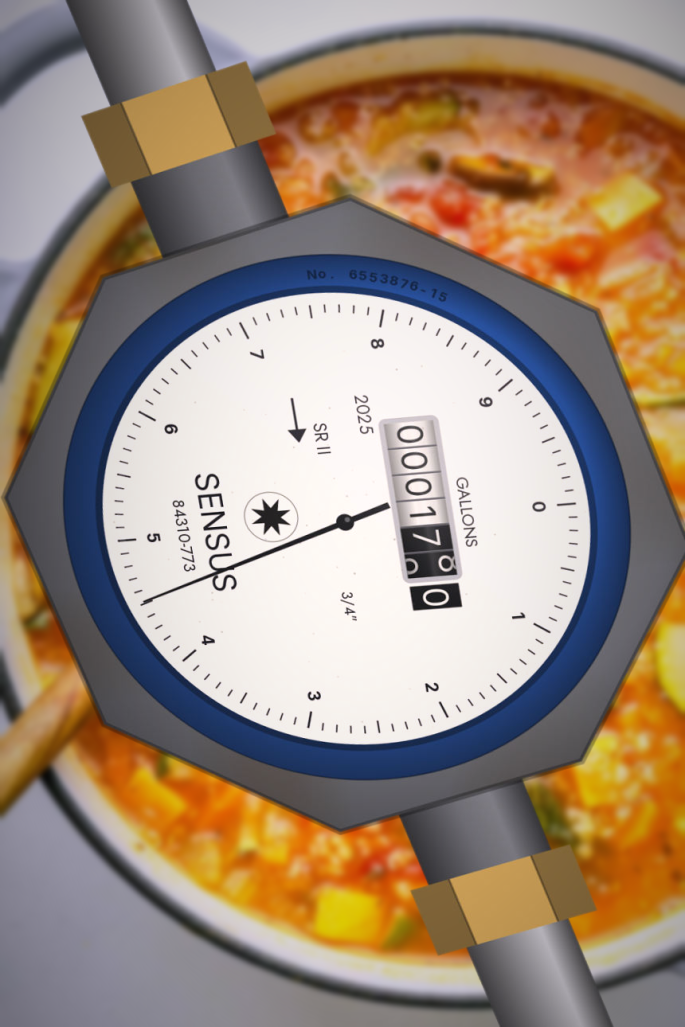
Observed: 1784.5 gal
